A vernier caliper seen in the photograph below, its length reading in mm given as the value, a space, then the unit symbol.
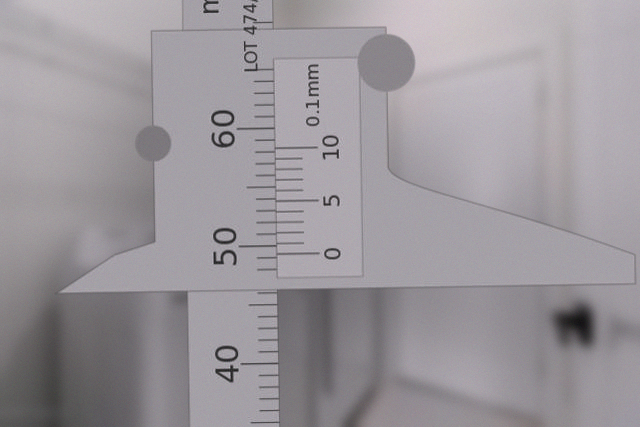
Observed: 49.3 mm
